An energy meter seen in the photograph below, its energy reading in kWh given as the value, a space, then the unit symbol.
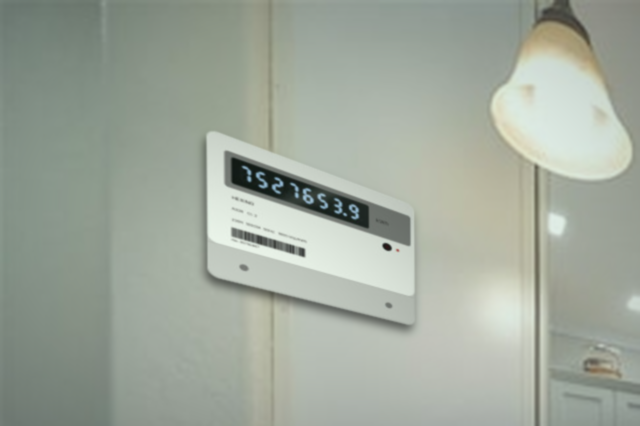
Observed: 7527653.9 kWh
